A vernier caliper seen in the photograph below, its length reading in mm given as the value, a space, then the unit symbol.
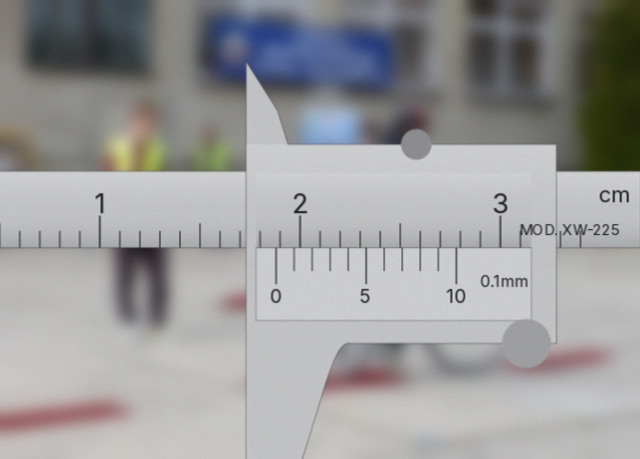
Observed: 18.8 mm
